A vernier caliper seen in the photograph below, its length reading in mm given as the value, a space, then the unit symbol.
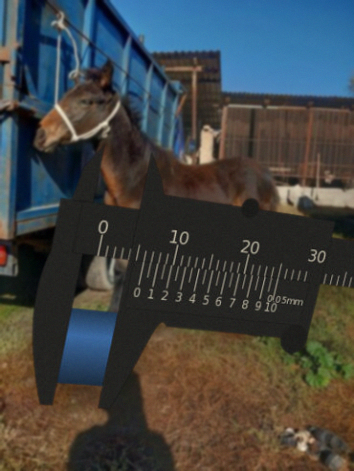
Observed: 6.0 mm
